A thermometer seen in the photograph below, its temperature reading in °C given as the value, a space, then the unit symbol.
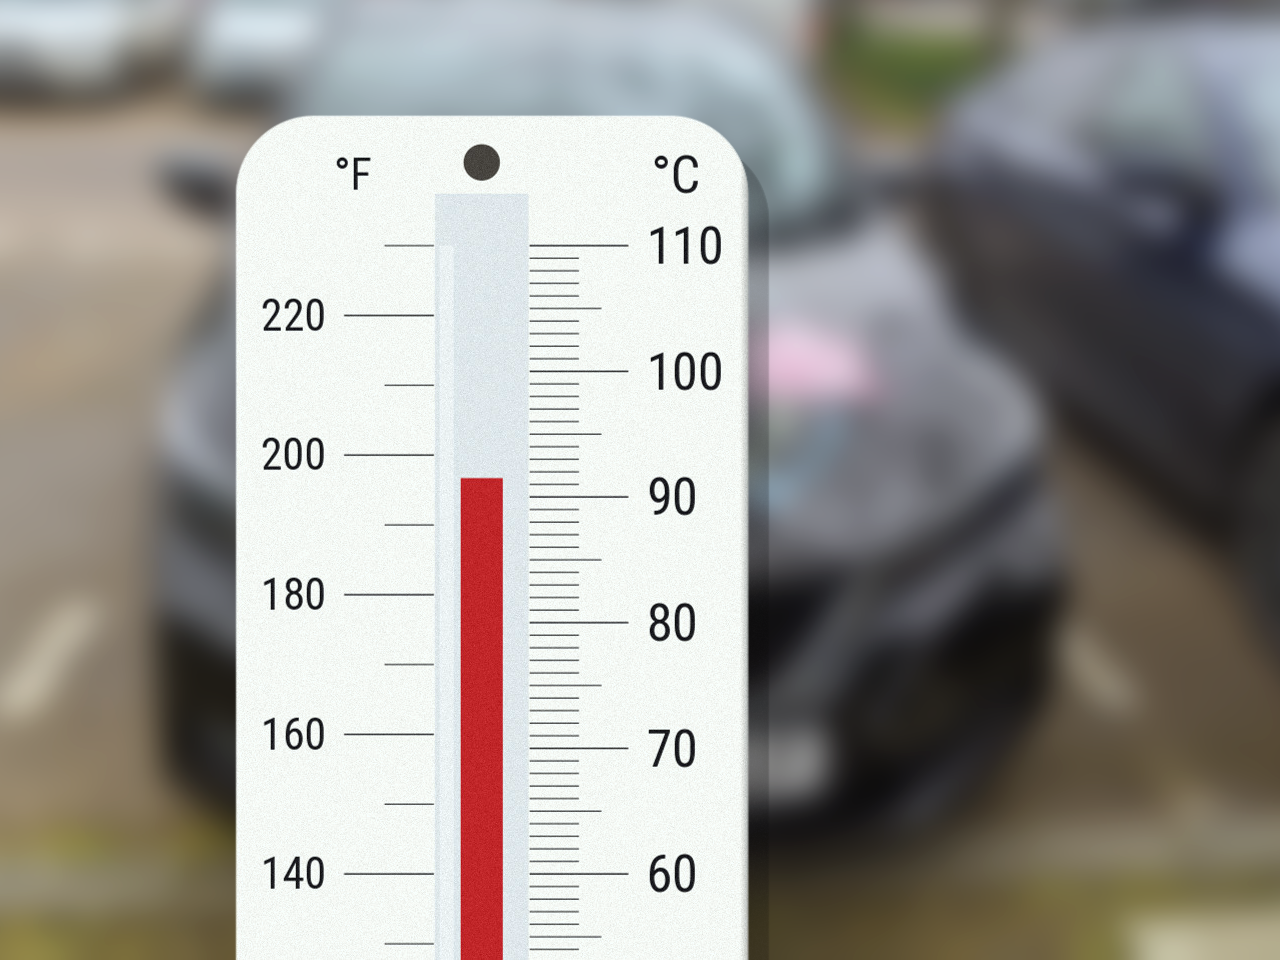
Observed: 91.5 °C
